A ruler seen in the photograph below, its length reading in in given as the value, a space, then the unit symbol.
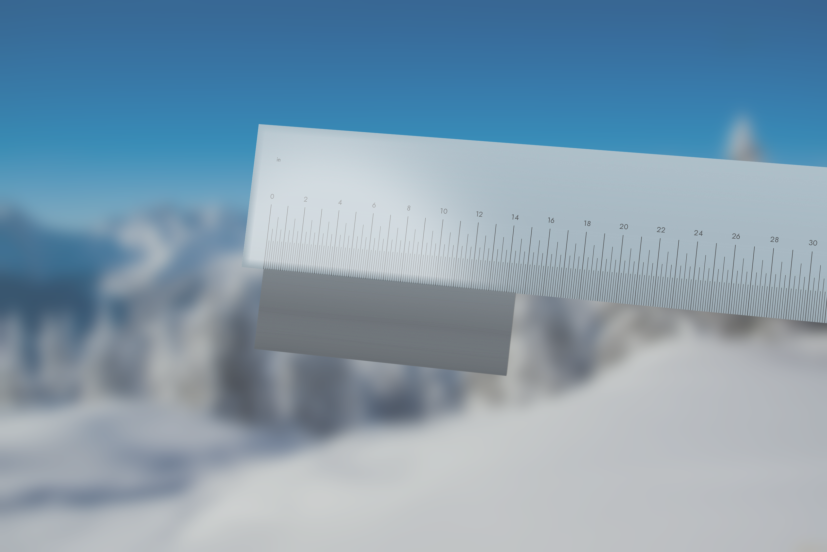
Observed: 14.5 in
